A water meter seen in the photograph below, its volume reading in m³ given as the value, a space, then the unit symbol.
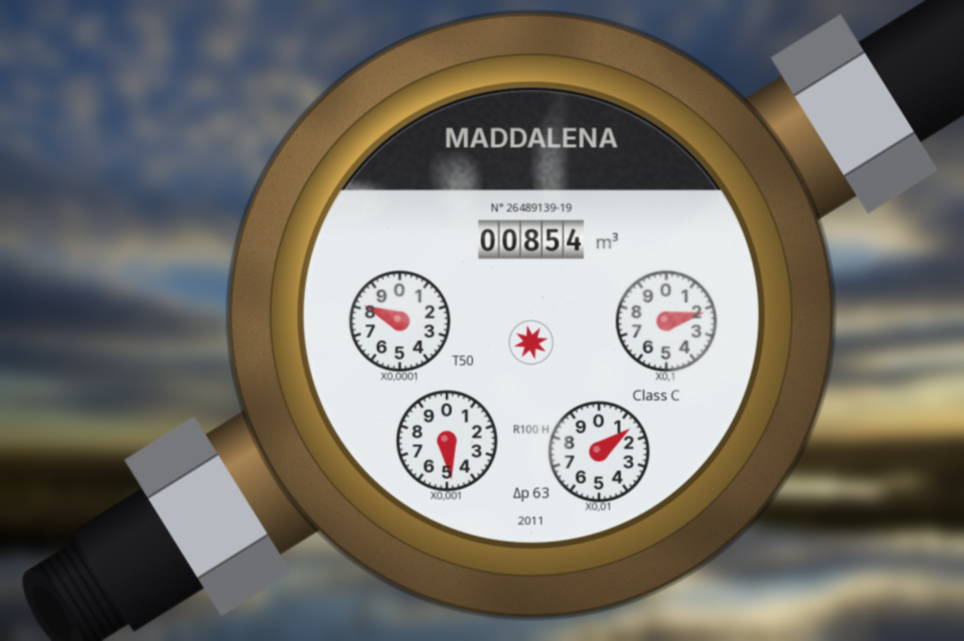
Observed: 854.2148 m³
